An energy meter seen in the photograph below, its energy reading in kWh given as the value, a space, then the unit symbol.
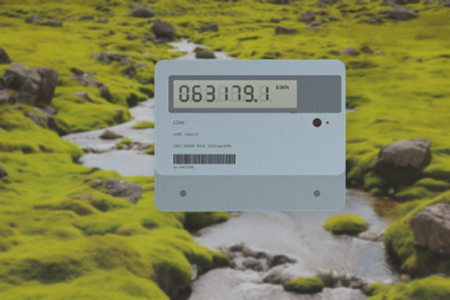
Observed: 63179.1 kWh
